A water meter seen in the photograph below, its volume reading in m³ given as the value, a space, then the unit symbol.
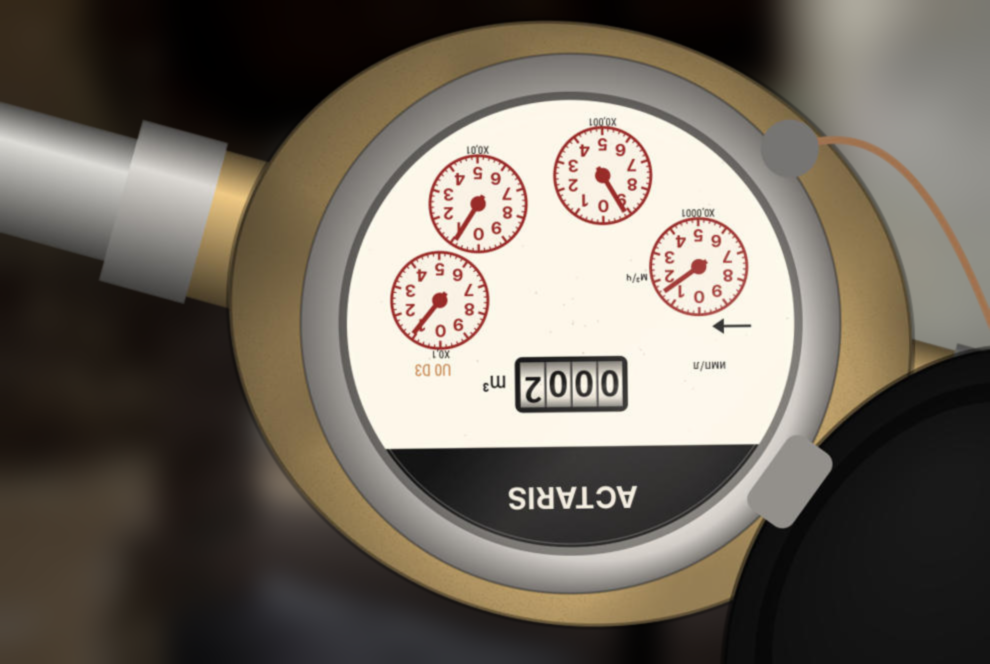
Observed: 2.1091 m³
